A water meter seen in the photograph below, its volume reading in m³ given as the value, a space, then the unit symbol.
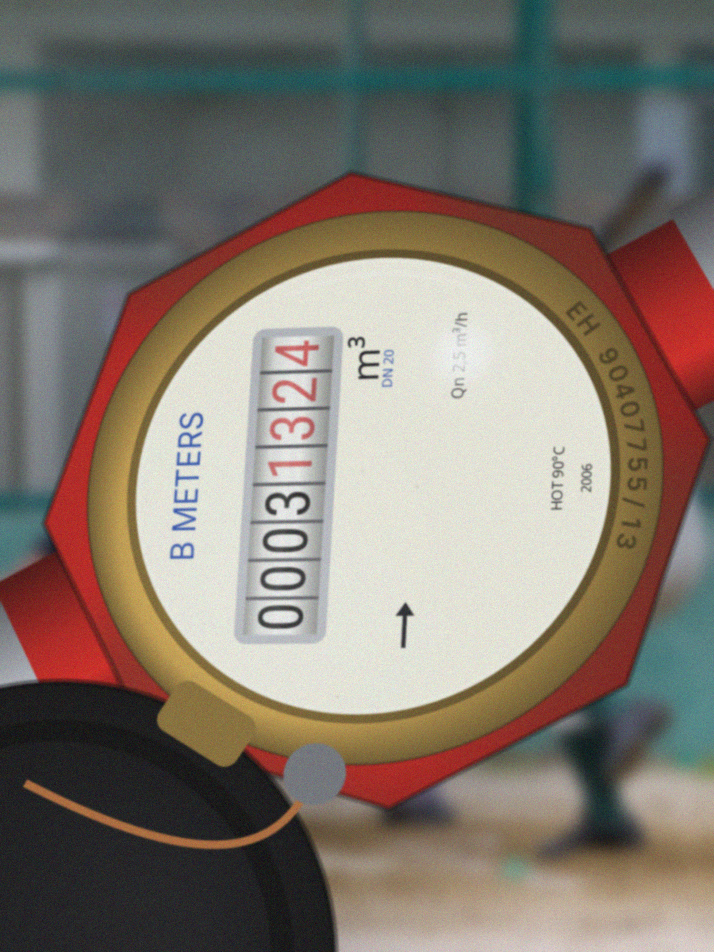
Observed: 3.1324 m³
